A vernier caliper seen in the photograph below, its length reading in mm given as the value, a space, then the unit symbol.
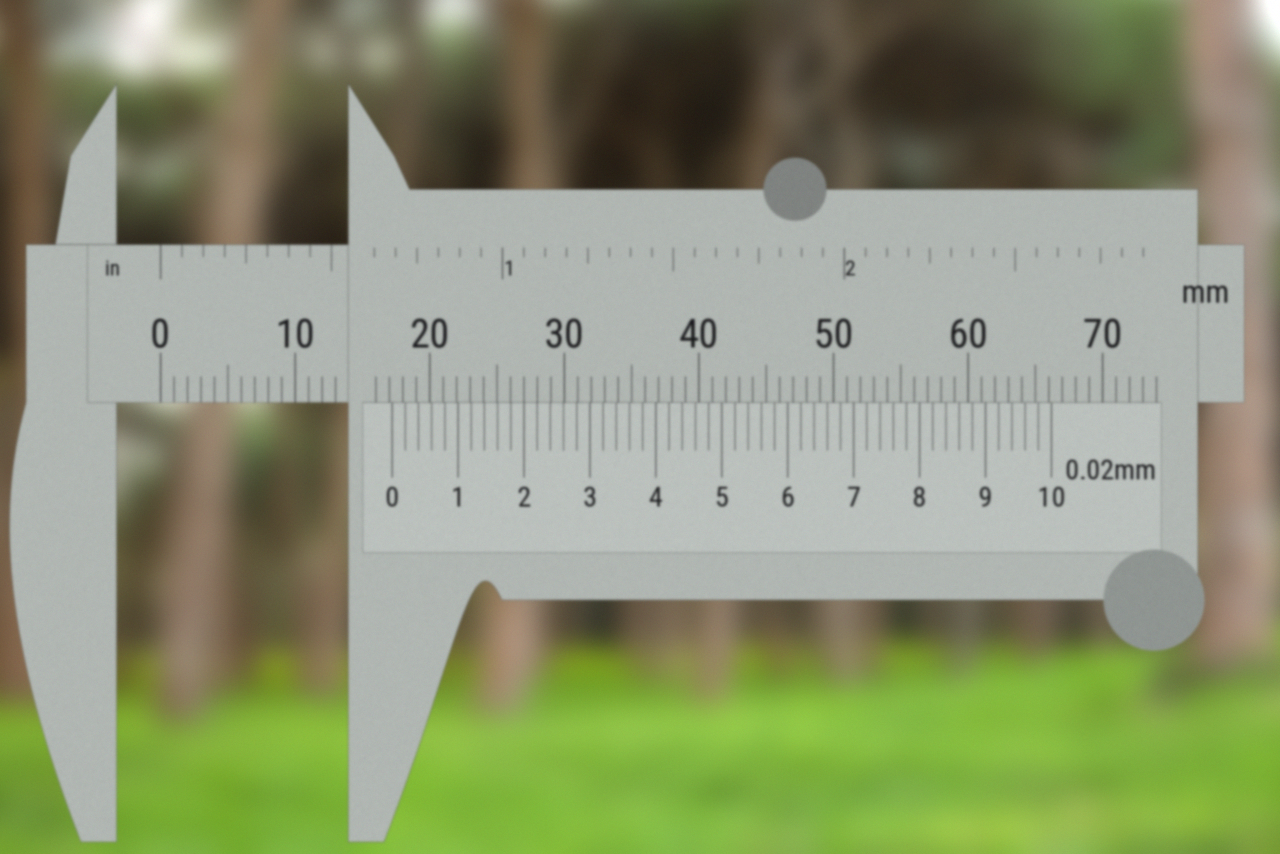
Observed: 17.2 mm
